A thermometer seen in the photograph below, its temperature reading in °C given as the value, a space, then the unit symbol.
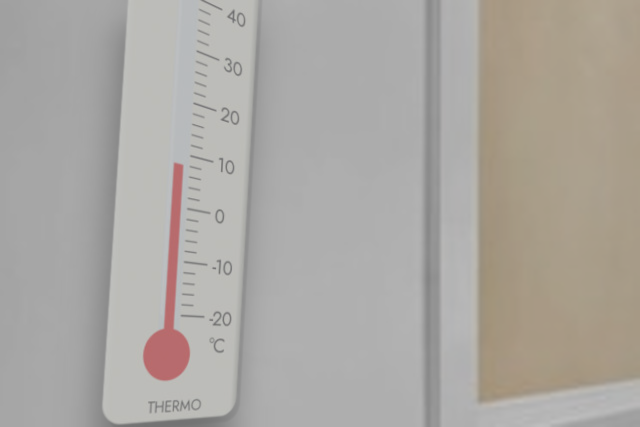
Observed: 8 °C
